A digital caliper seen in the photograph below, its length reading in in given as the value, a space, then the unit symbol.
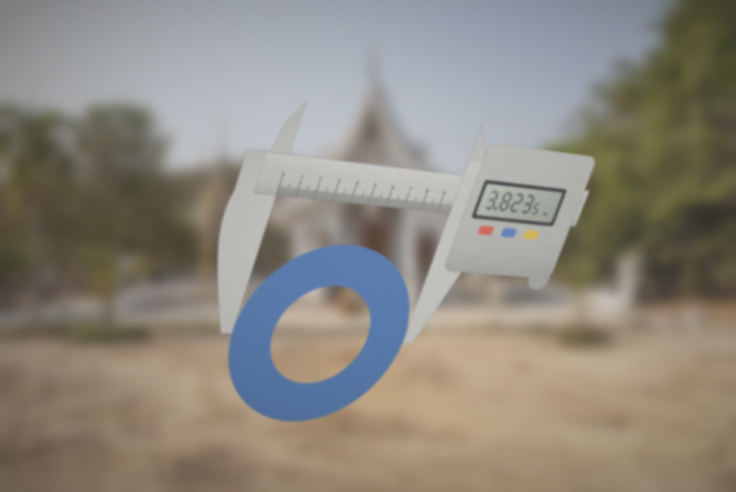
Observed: 3.8235 in
